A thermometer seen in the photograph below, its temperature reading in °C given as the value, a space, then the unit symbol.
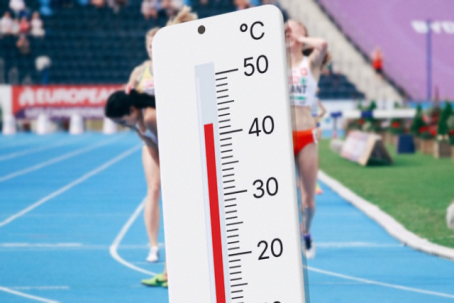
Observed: 42 °C
